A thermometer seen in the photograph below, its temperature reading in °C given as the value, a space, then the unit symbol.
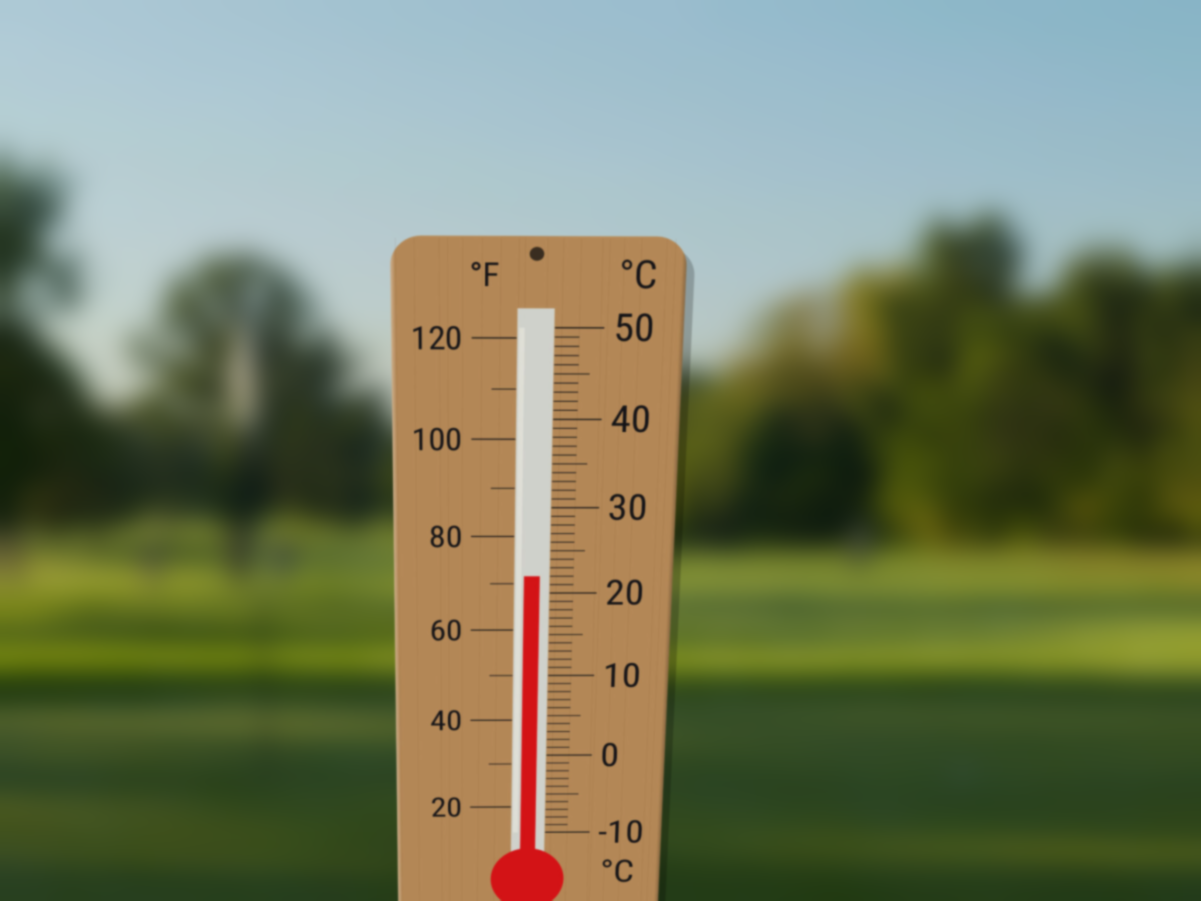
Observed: 22 °C
